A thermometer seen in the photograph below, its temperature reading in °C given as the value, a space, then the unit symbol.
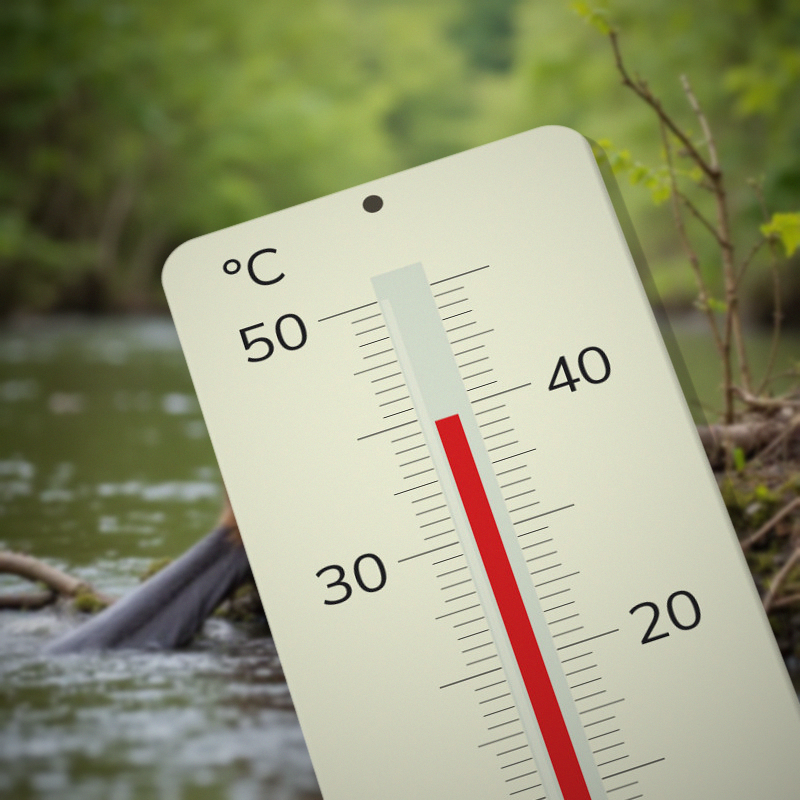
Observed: 39.5 °C
